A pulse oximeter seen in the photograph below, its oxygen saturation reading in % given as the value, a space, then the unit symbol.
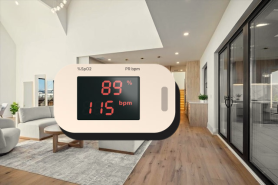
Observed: 89 %
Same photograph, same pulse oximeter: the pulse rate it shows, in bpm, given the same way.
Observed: 115 bpm
